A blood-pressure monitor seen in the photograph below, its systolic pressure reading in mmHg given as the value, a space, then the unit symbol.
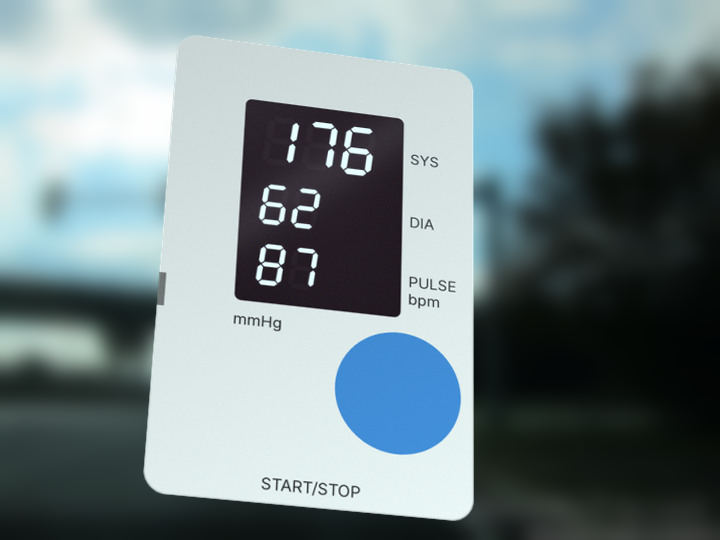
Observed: 176 mmHg
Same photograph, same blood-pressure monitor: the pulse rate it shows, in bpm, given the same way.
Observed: 87 bpm
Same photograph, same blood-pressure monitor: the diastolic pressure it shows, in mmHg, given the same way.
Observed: 62 mmHg
